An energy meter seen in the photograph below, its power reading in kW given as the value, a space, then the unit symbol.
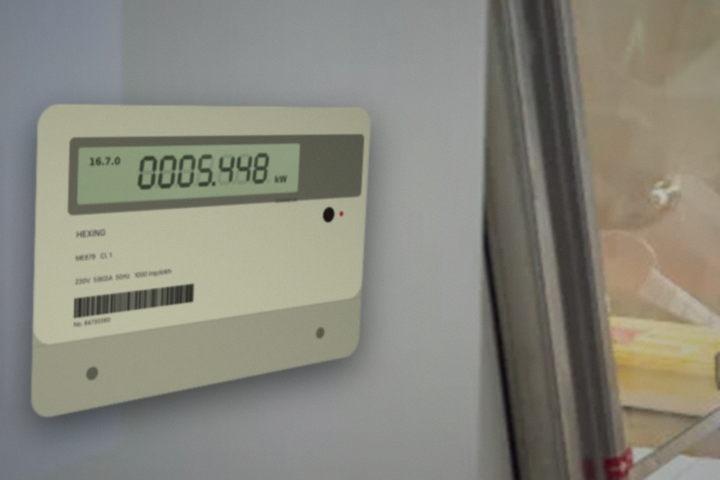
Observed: 5.448 kW
